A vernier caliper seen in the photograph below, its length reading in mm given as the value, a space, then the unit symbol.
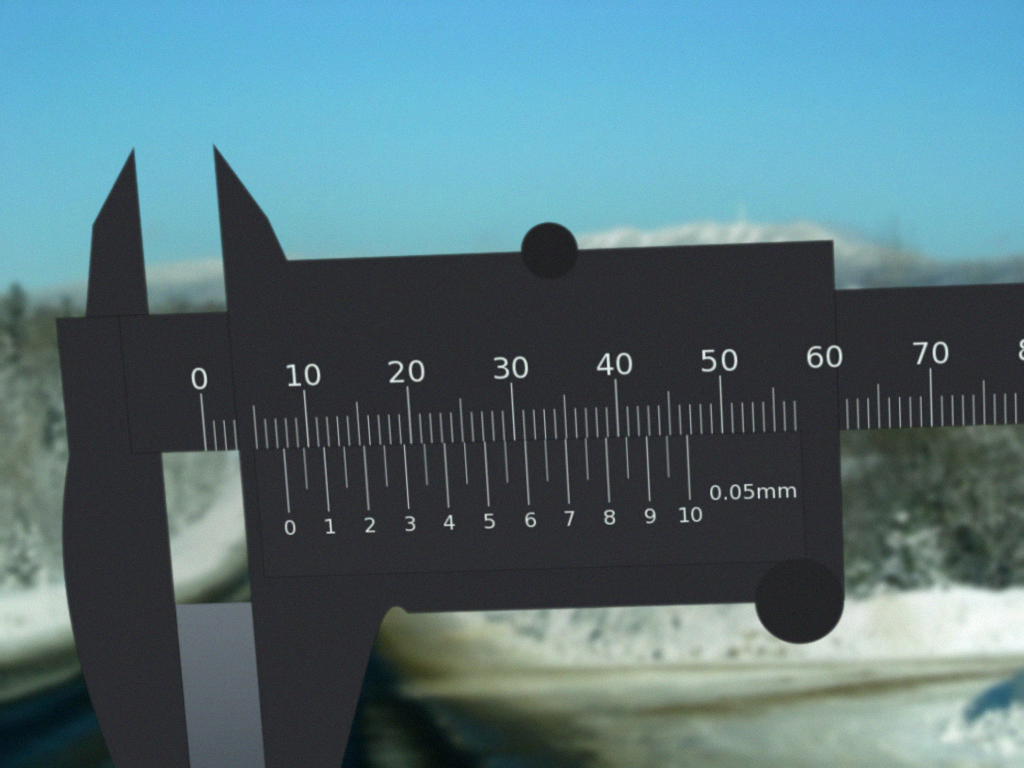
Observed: 7.6 mm
